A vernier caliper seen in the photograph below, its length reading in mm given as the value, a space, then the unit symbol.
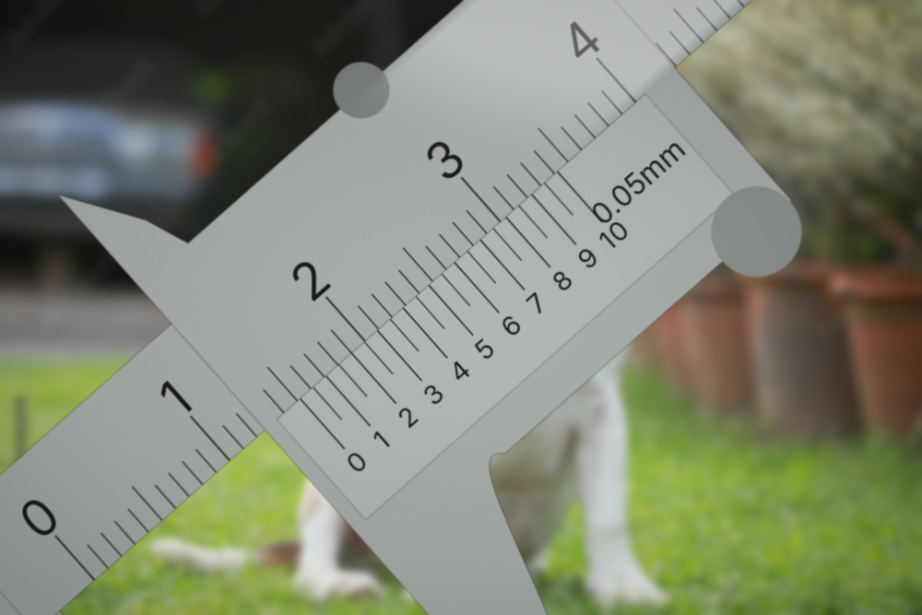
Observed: 15.2 mm
